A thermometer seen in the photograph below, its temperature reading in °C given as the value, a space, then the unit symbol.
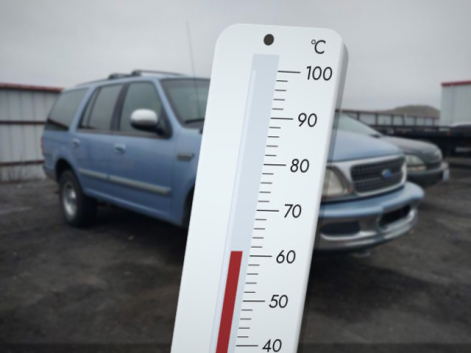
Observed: 61 °C
